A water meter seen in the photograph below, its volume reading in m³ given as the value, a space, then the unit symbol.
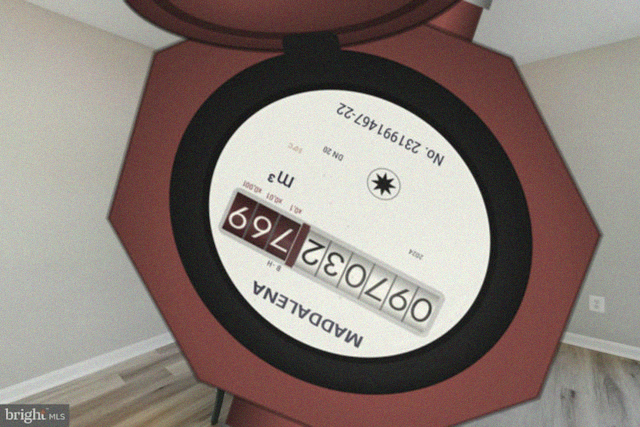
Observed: 97032.769 m³
